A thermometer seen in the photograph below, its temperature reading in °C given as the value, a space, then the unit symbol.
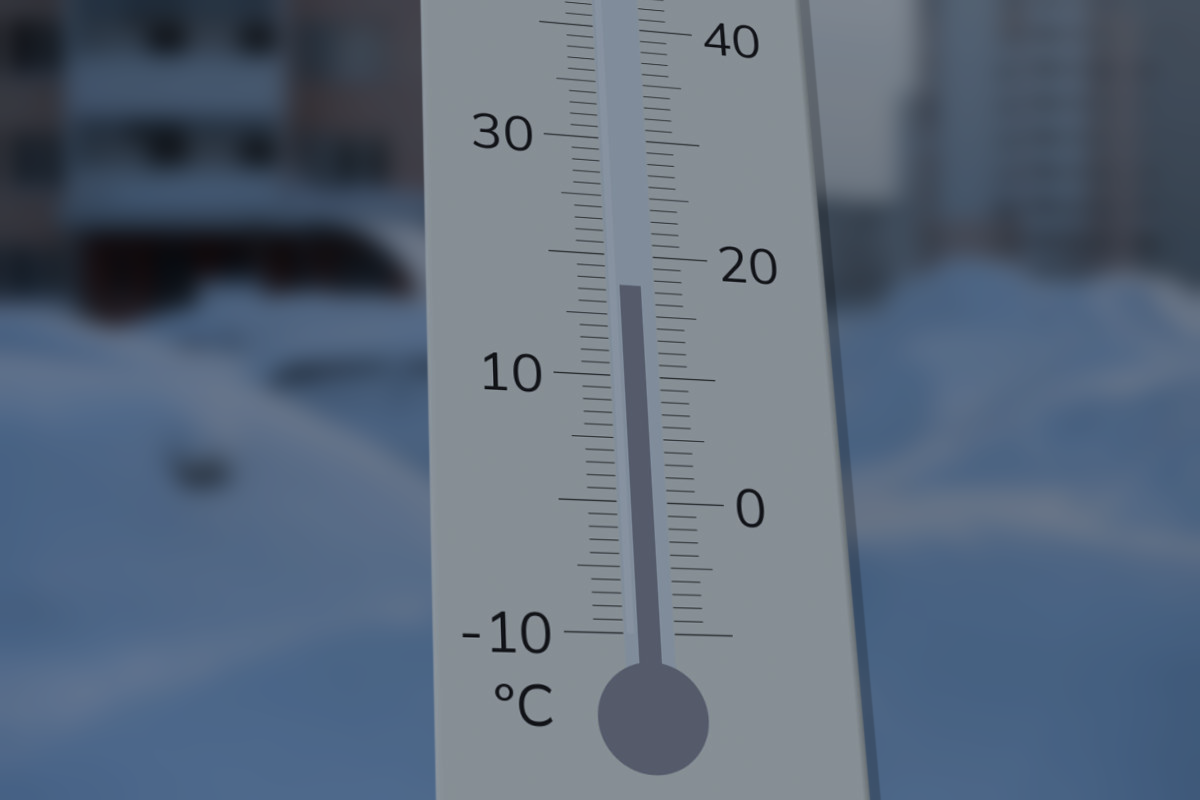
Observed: 17.5 °C
